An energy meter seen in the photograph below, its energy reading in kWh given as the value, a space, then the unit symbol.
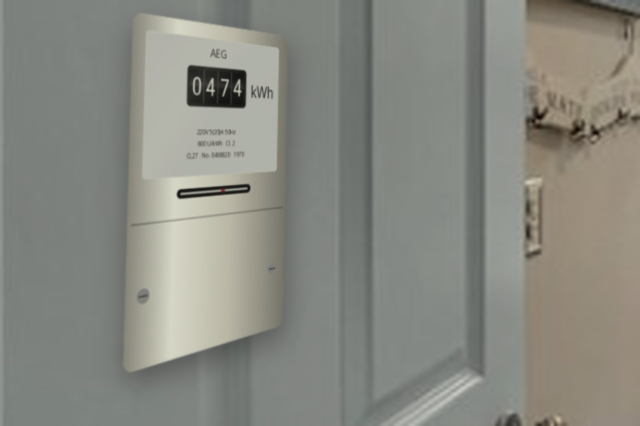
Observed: 474 kWh
